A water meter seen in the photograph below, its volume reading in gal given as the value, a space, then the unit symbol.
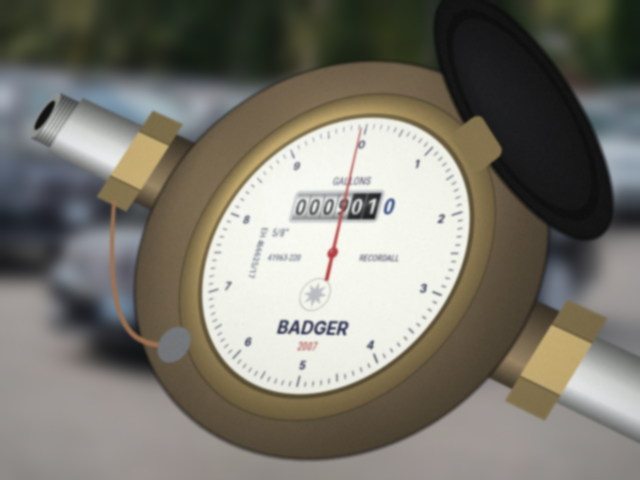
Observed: 9009.9 gal
